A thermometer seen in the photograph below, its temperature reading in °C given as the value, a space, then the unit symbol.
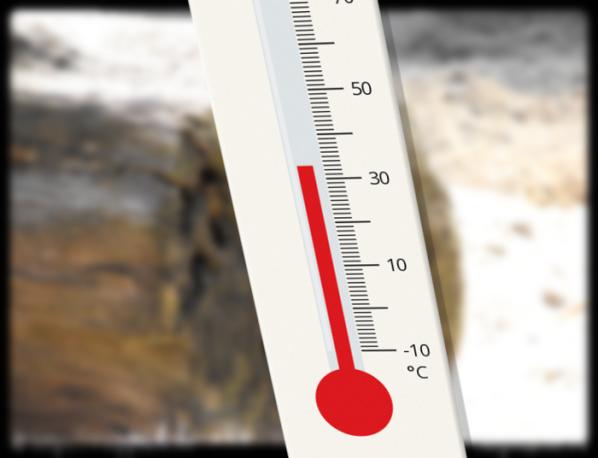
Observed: 33 °C
